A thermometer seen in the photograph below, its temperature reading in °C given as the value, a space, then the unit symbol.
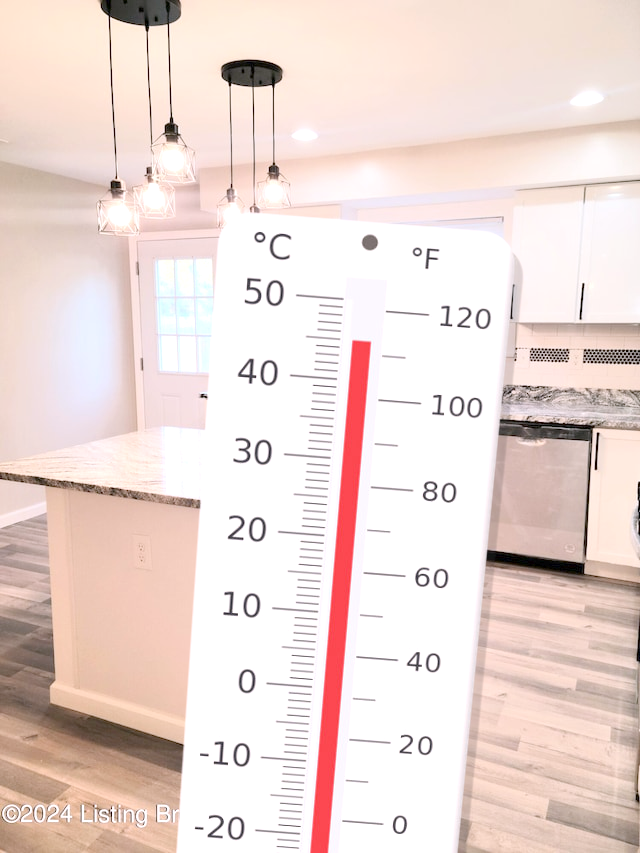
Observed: 45 °C
